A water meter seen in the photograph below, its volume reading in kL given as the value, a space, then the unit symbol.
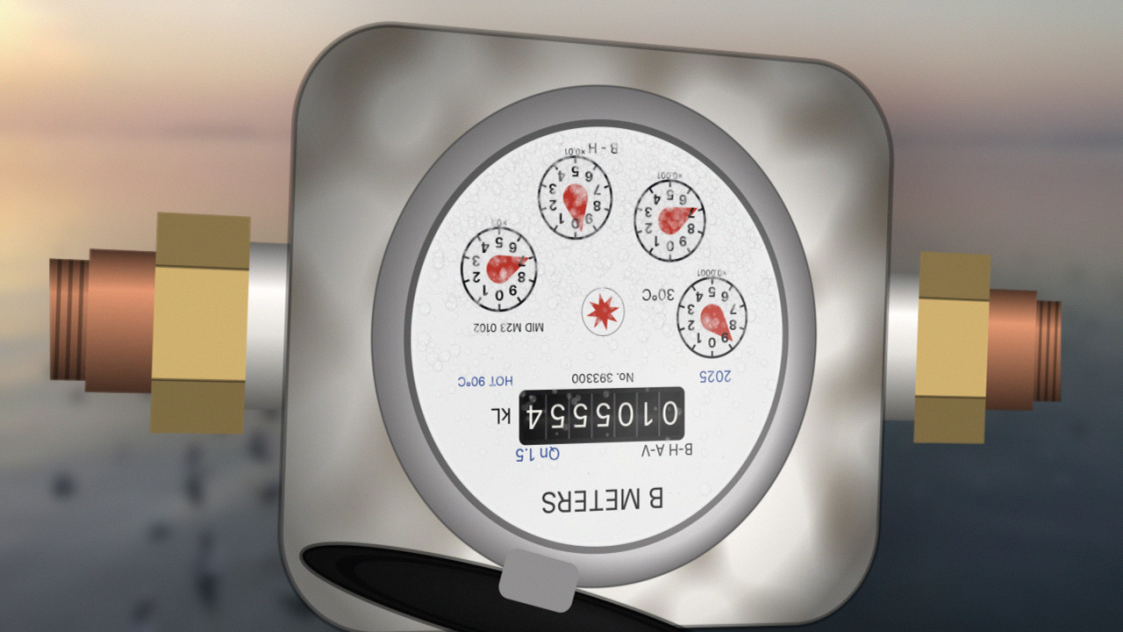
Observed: 105554.6968 kL
